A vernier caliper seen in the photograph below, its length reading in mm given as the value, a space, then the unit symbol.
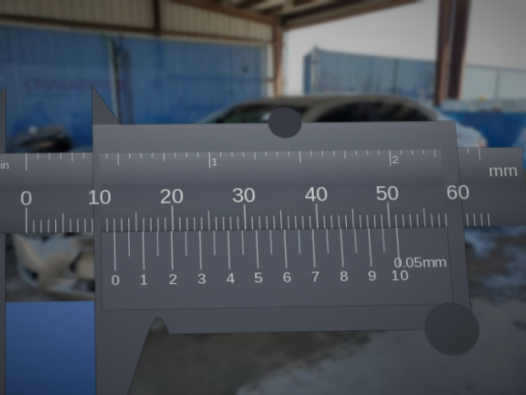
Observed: 12.0 mm
